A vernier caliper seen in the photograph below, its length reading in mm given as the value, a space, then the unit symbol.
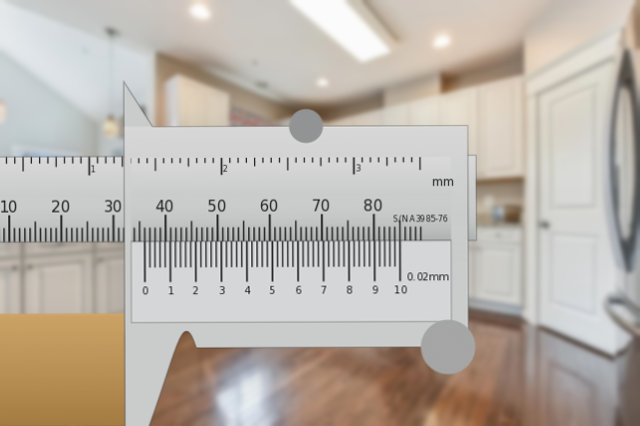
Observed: 36.0 mm
